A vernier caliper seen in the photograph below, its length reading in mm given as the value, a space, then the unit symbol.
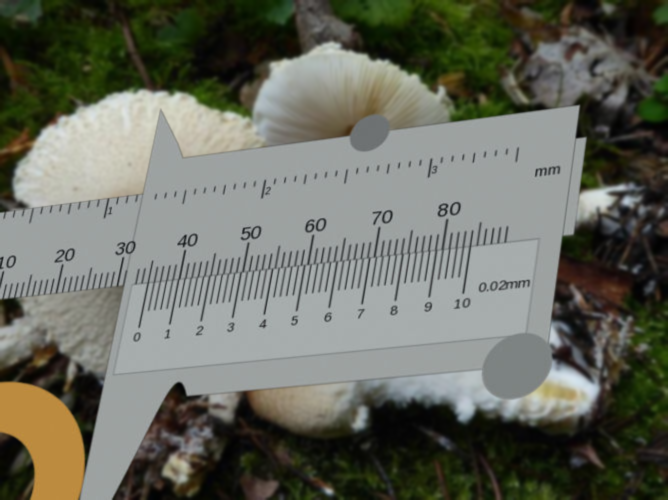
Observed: 35.0 mm
